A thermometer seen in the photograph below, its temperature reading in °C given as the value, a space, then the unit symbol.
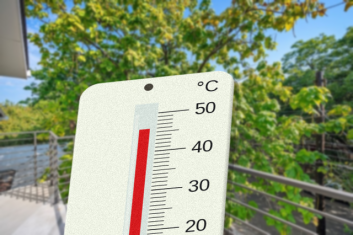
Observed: 46 °C
